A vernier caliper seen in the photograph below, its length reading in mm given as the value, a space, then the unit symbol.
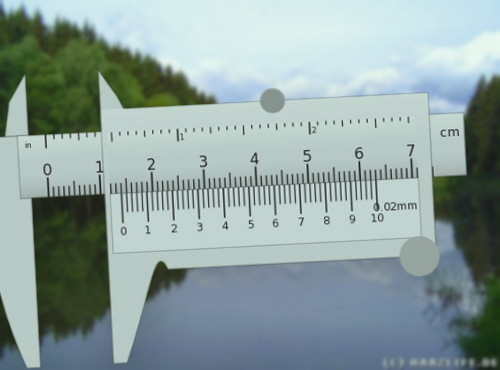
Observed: 14.0 mm
